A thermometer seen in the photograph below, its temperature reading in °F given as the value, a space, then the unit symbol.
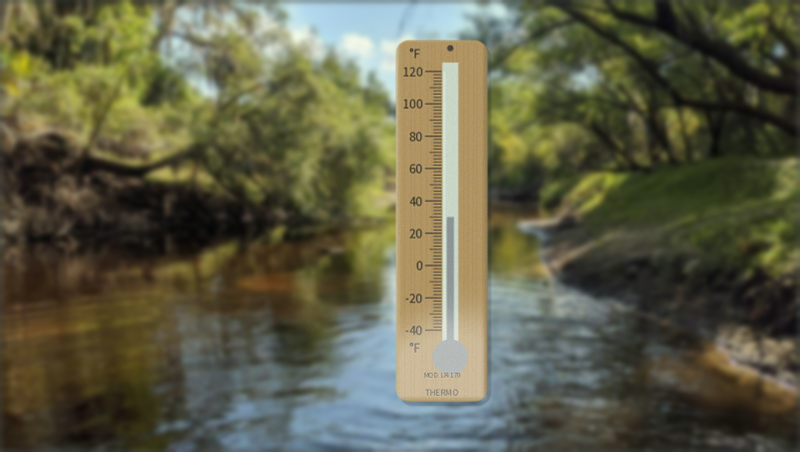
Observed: 30 °F
